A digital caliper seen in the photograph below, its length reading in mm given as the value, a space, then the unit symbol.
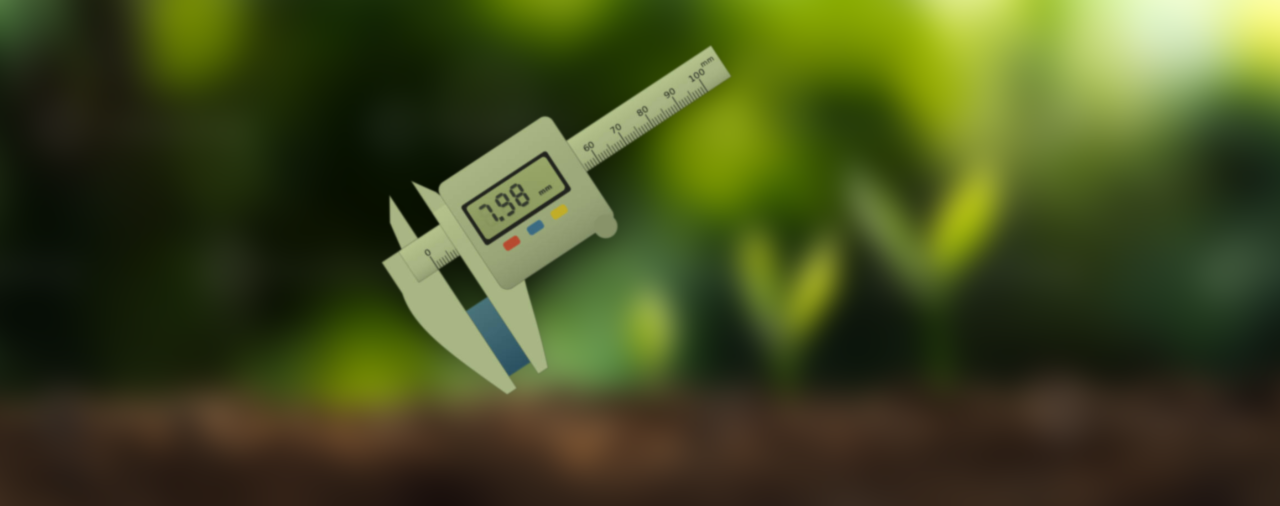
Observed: 7.98 mm
